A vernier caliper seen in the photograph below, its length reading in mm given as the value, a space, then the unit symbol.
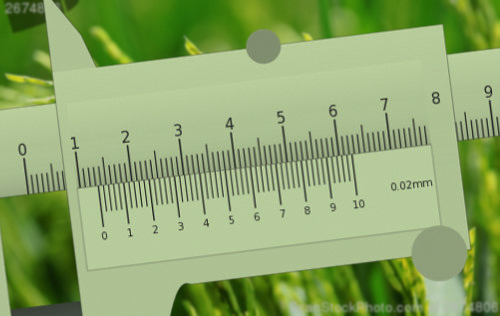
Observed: 13.5 mm
